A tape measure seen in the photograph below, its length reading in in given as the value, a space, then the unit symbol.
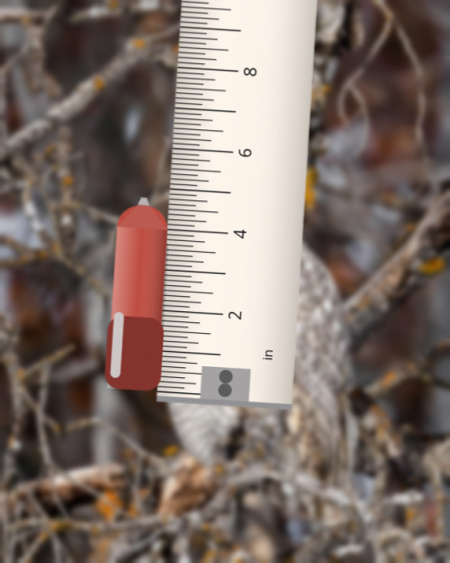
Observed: 4.75 in
